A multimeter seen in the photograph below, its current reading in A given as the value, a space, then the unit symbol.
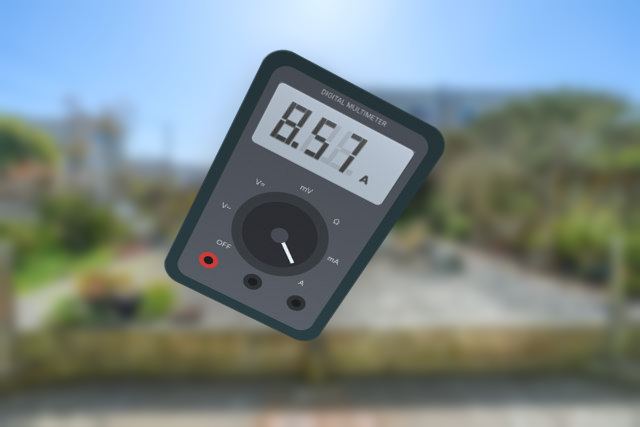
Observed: 8.57 A
